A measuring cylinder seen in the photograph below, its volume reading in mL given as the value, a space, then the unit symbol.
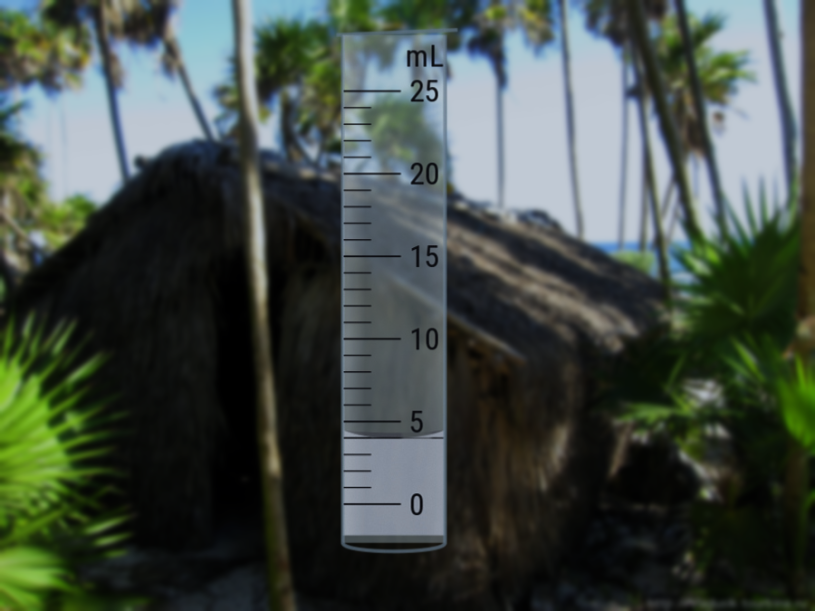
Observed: 4 mL
